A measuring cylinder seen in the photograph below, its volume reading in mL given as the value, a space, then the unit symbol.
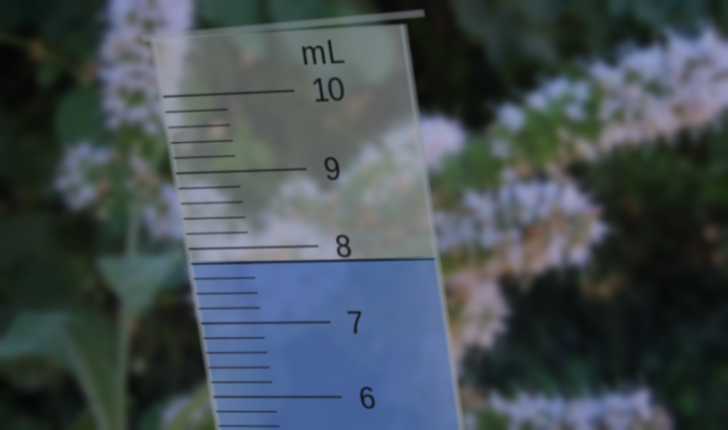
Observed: 7.8 mL
